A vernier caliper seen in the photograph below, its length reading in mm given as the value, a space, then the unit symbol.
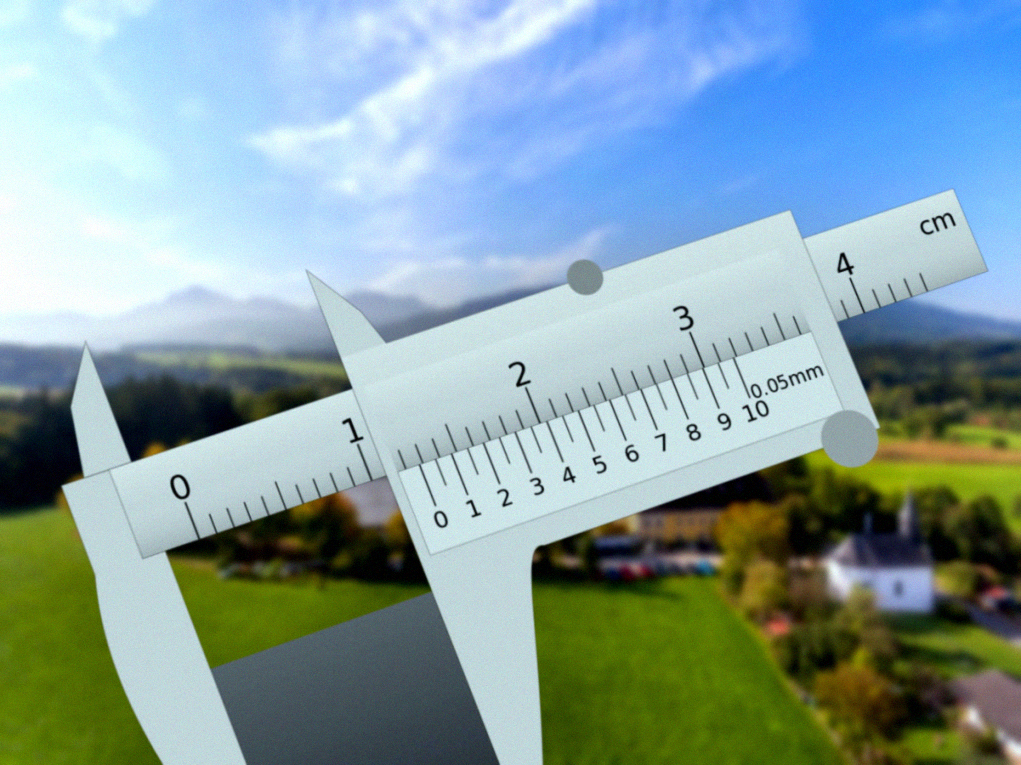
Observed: 12.8 mm
